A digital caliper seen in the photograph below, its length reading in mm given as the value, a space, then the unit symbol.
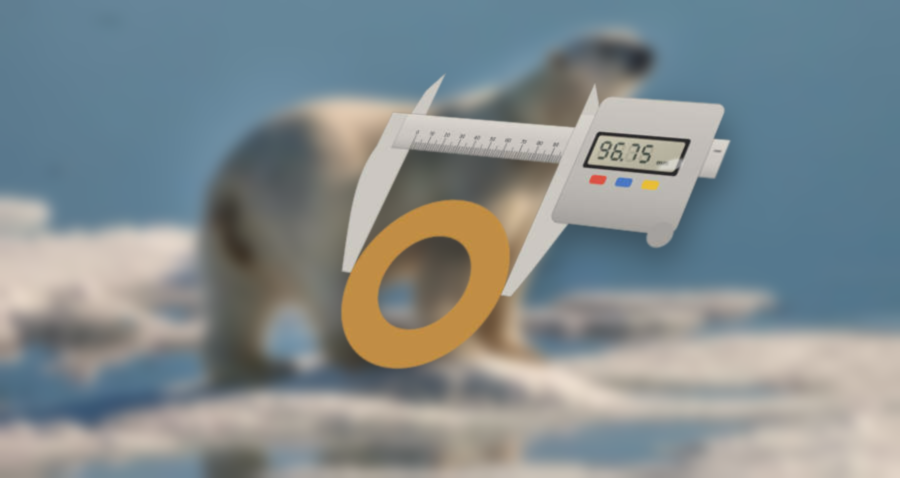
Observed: 96.75 mm
